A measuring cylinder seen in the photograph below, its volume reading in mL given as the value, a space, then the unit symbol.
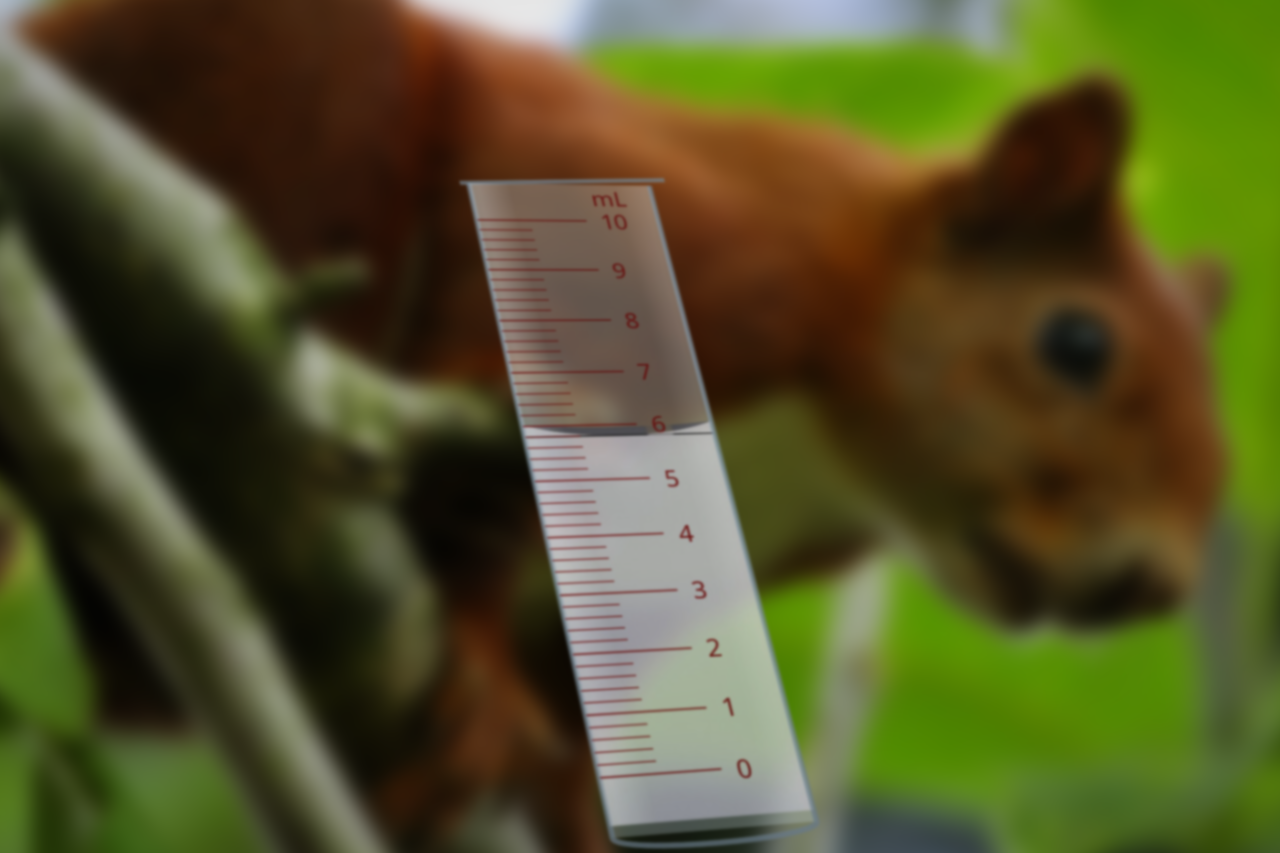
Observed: 5.8 mL
